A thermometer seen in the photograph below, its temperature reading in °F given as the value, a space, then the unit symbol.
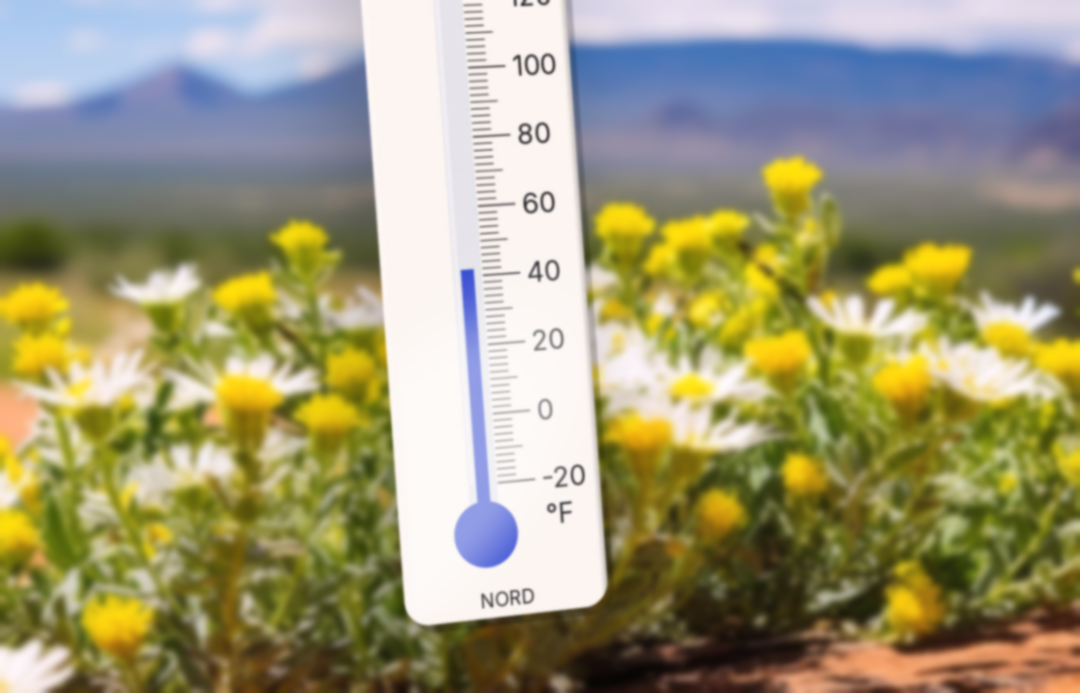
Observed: 42 °F
